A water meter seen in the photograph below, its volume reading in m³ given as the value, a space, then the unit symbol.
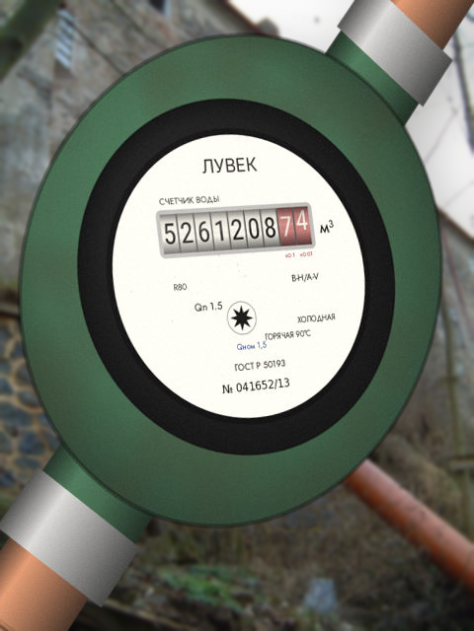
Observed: 5261208.74 m³
